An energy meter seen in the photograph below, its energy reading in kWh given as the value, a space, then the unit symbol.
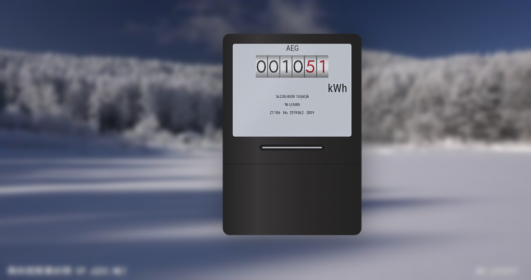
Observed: 10.51 kWh
